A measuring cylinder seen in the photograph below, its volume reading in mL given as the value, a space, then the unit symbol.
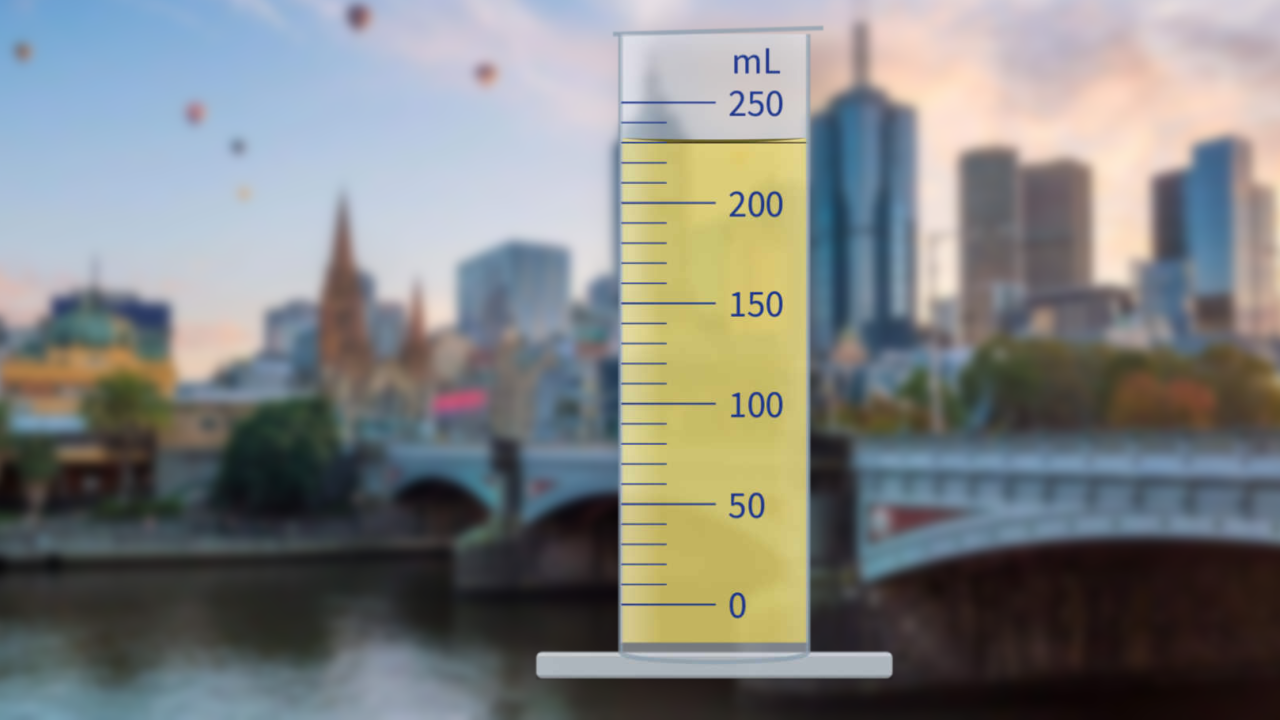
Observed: 230 mL
